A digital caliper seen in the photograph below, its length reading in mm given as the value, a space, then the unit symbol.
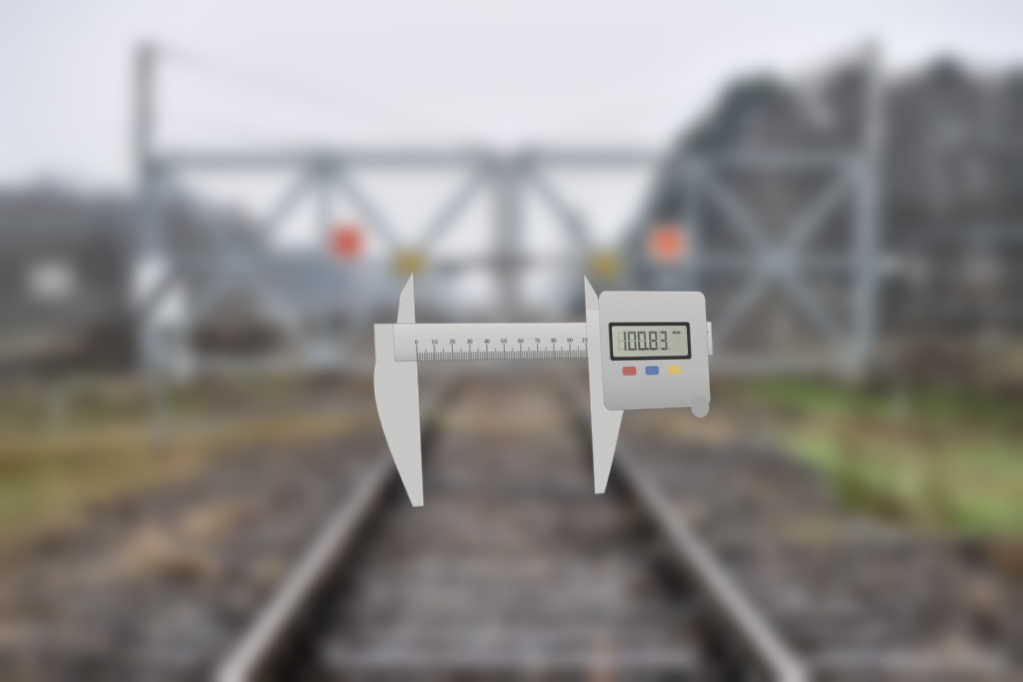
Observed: 100.83 mm
